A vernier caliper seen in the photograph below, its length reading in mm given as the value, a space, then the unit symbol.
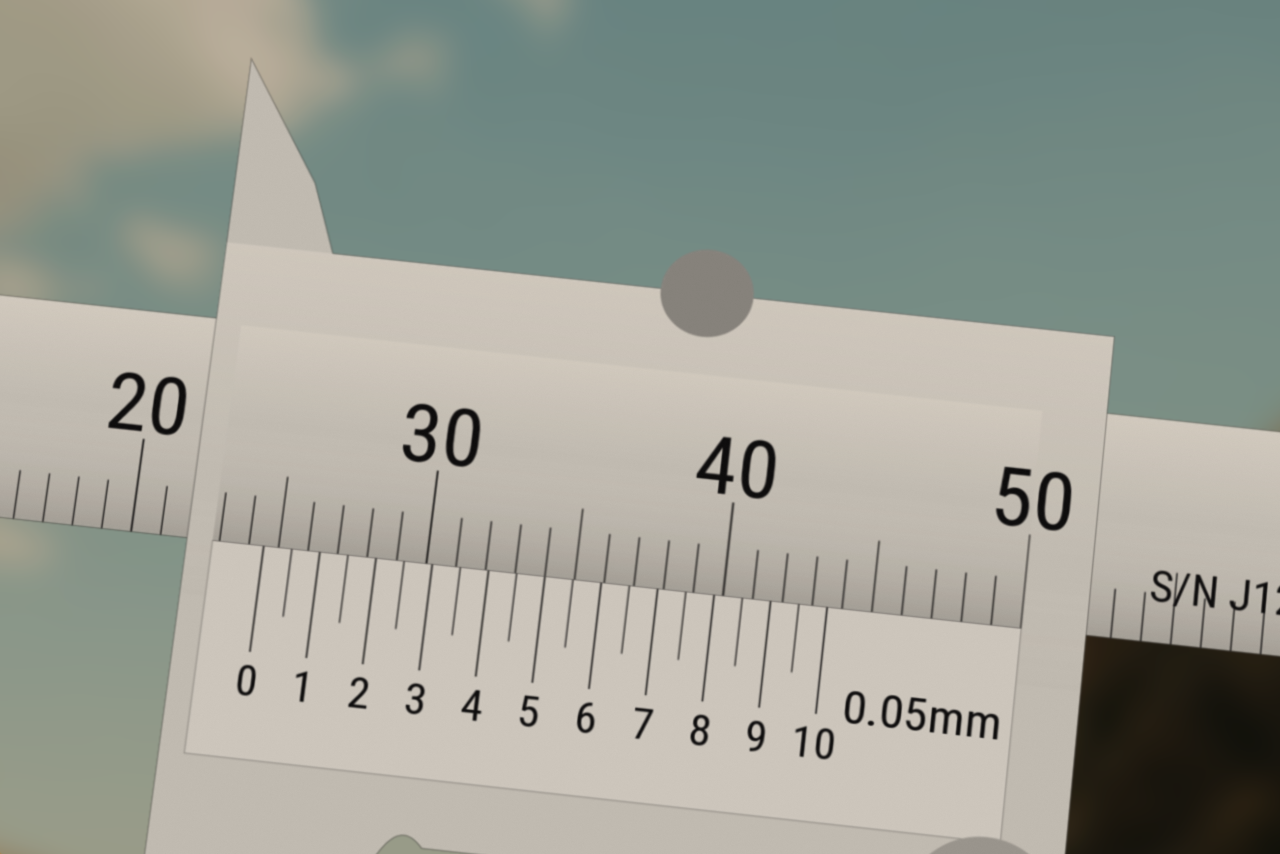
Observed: 24.50 mm
